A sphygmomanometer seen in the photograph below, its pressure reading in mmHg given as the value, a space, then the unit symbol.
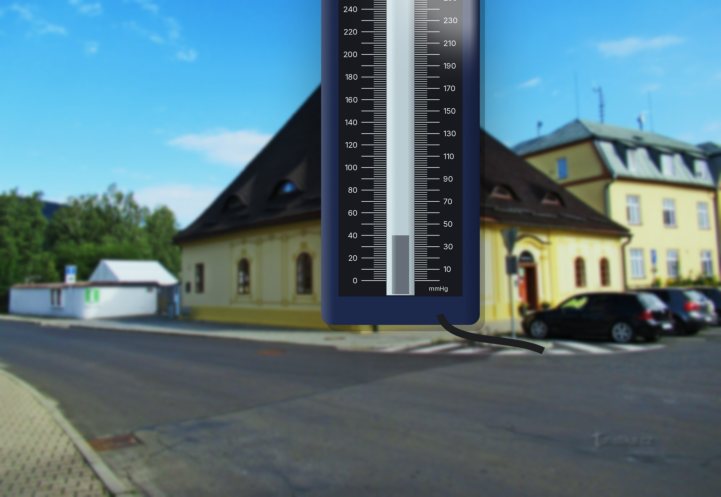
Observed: 40 mmHg
